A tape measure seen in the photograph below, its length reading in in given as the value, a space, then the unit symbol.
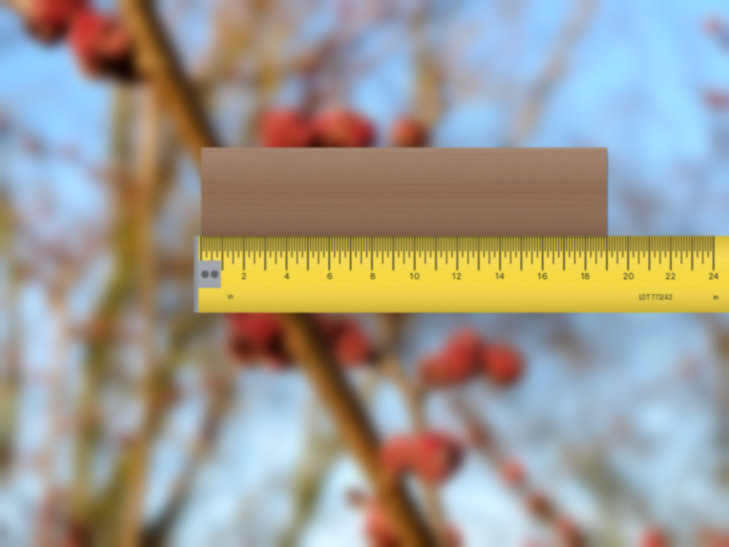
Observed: 19 in
